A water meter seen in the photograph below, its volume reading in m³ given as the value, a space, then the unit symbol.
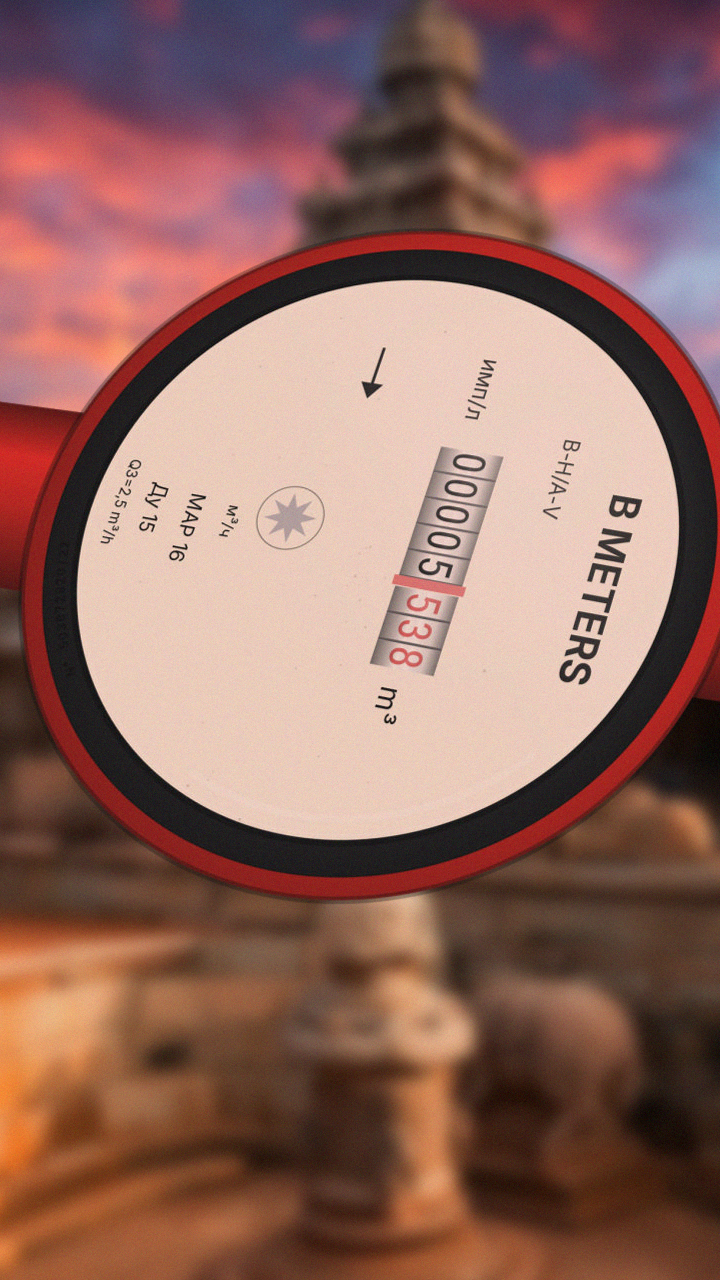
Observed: 5.538 m³
